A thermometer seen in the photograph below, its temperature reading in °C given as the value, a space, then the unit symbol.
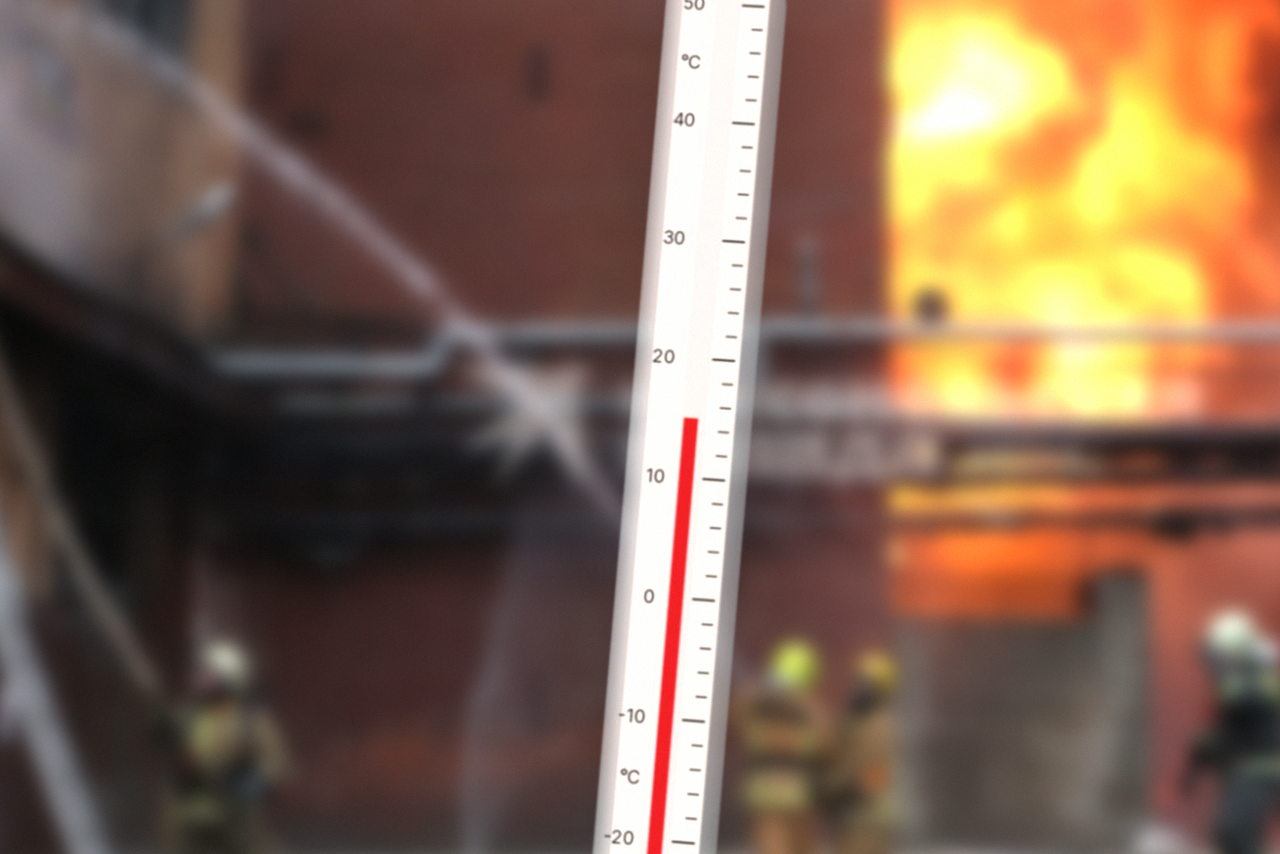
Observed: 15 °C
